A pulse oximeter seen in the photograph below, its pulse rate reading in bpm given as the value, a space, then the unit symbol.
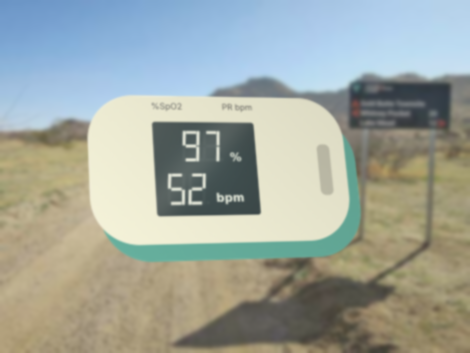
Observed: 52 bpm
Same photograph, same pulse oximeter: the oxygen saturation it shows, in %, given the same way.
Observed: 97 %
